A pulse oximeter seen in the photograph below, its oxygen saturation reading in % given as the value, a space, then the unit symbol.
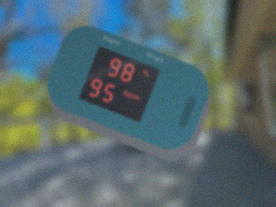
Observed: 98 %
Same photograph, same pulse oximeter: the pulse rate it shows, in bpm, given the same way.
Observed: 95 bpm
